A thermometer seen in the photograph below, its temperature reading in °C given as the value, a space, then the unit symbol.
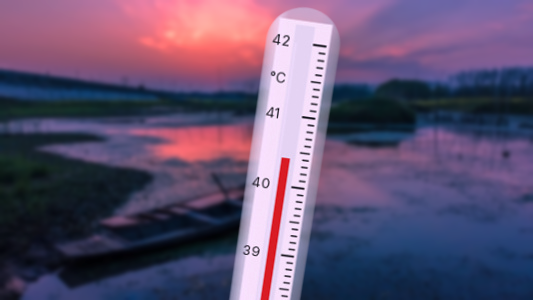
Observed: 40.4 °C
